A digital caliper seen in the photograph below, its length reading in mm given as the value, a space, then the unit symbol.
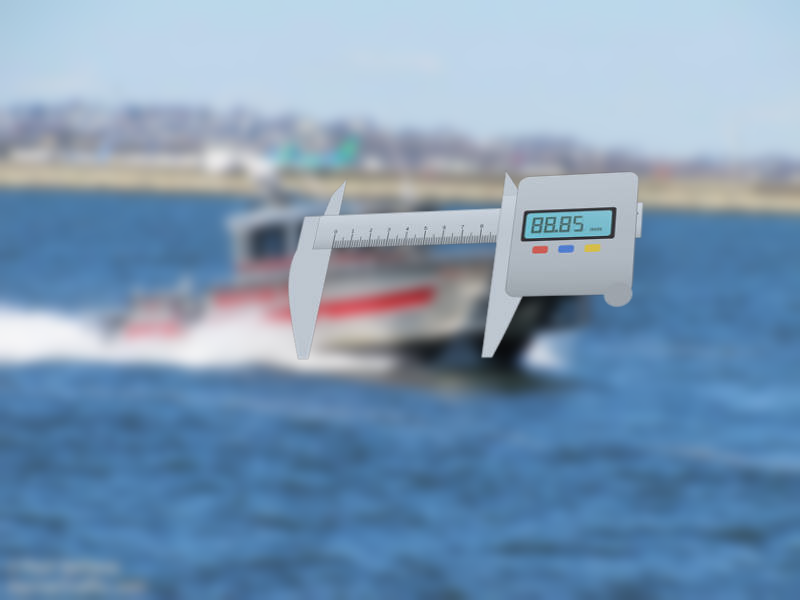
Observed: 88.85 mm
